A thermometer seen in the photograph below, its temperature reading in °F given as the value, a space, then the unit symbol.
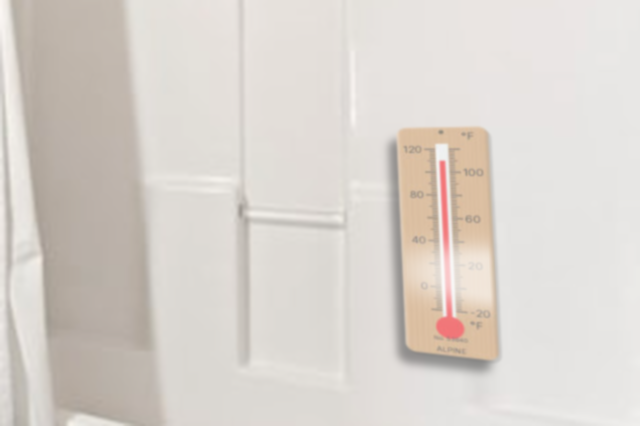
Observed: 110 °F
